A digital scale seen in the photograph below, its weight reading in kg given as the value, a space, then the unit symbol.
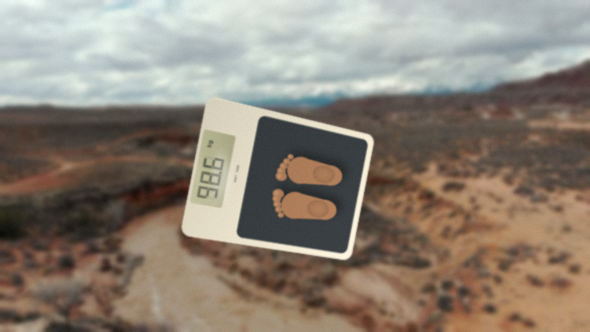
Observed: 98.6 kg
